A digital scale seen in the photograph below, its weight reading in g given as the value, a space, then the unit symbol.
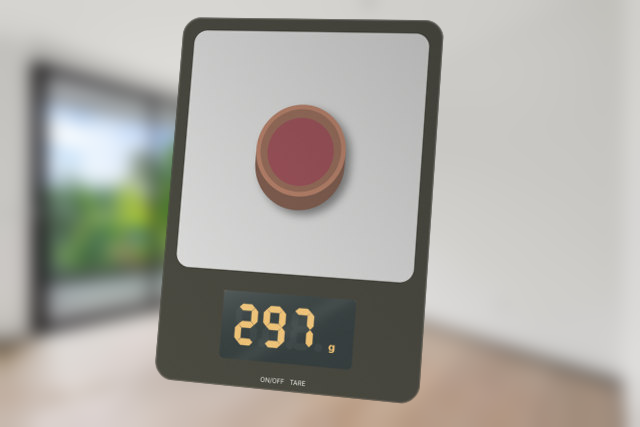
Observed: 297 g
